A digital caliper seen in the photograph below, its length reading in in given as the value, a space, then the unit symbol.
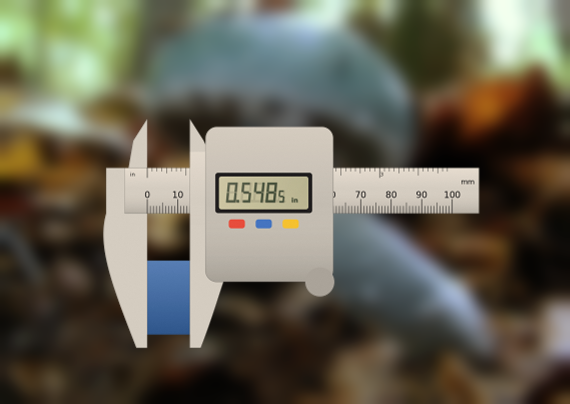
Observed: 0.5485 in
